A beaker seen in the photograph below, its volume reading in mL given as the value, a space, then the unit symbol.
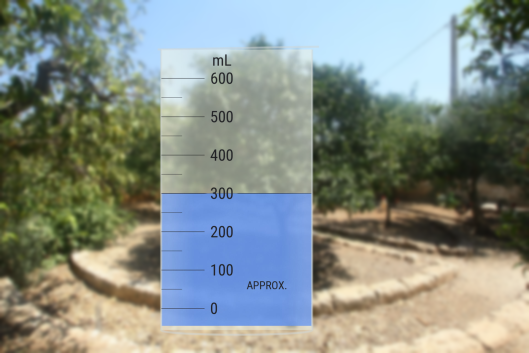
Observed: 300 mL
